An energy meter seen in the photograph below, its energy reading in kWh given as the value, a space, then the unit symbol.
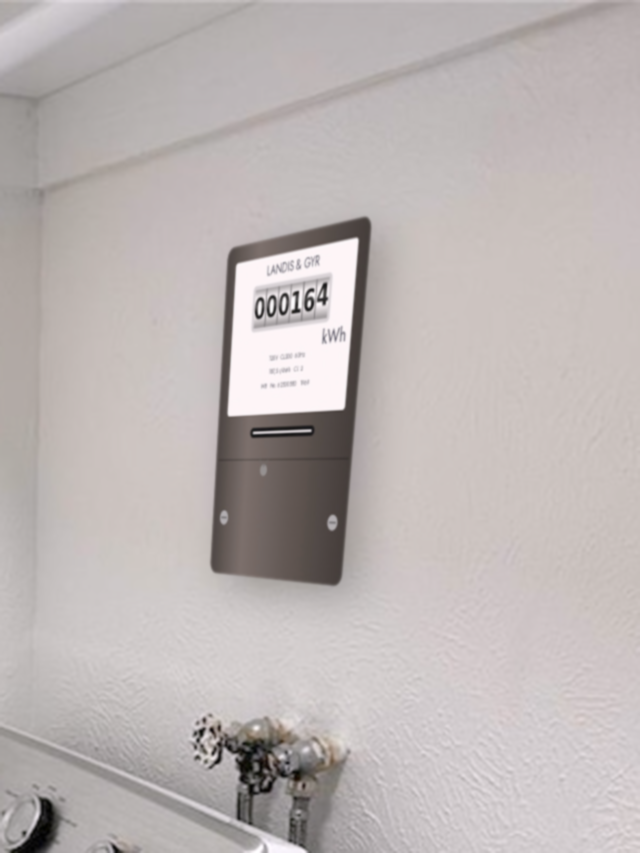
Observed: 164 kWh
